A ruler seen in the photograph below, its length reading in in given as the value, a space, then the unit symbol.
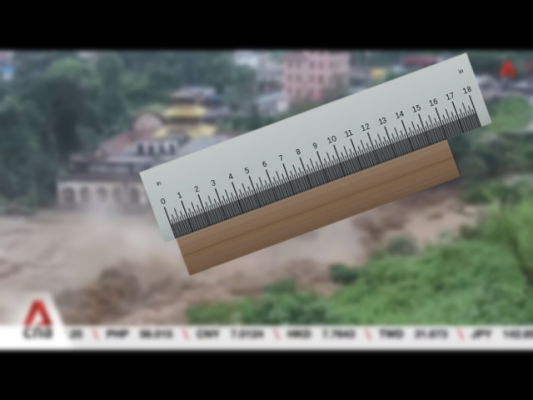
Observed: 16 in
